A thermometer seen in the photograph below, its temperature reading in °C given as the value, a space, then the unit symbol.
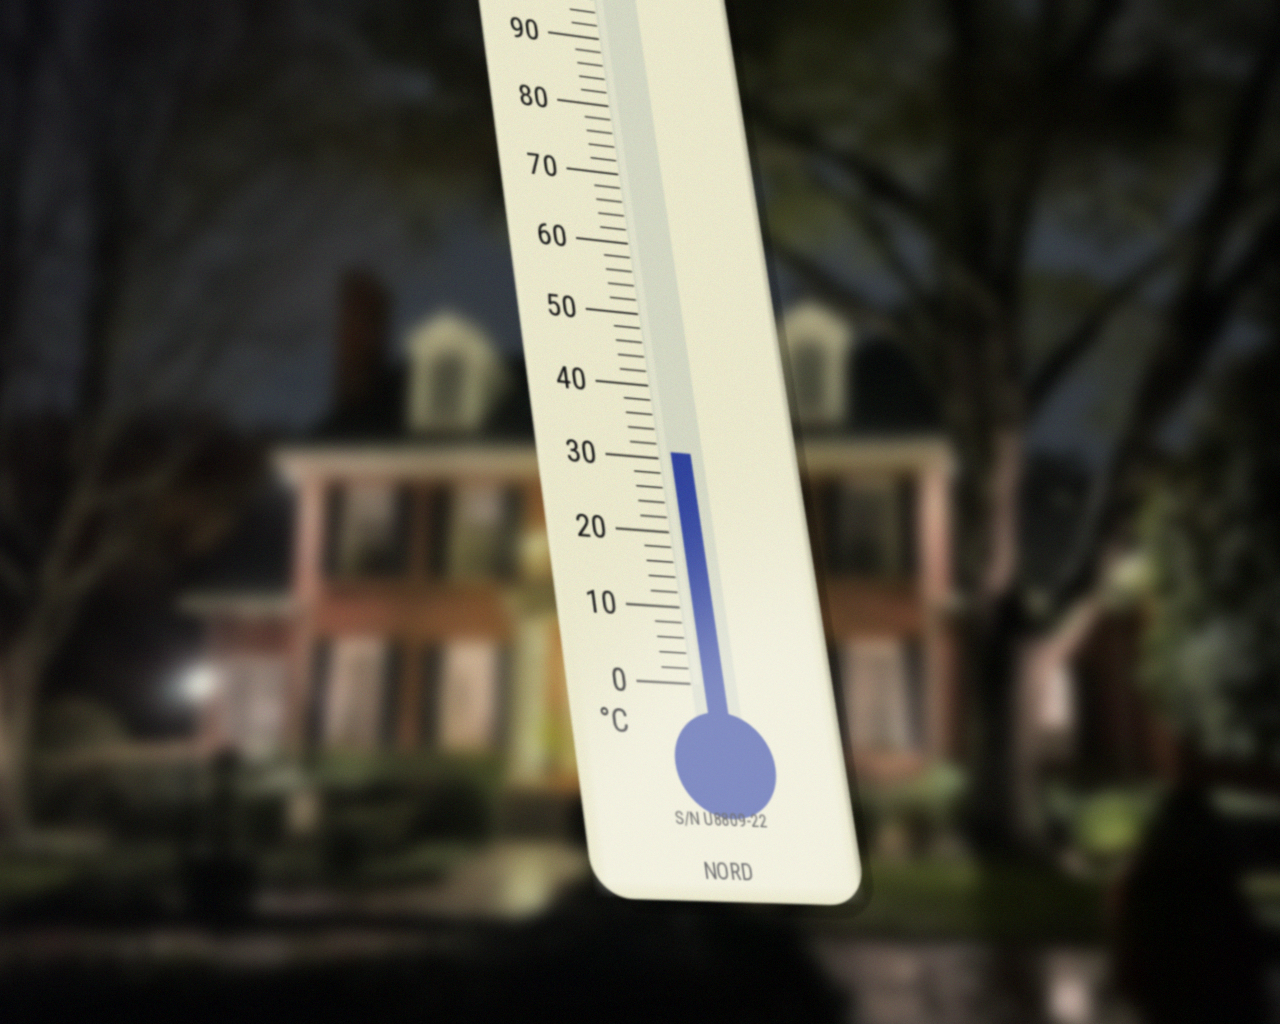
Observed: 31 °C
